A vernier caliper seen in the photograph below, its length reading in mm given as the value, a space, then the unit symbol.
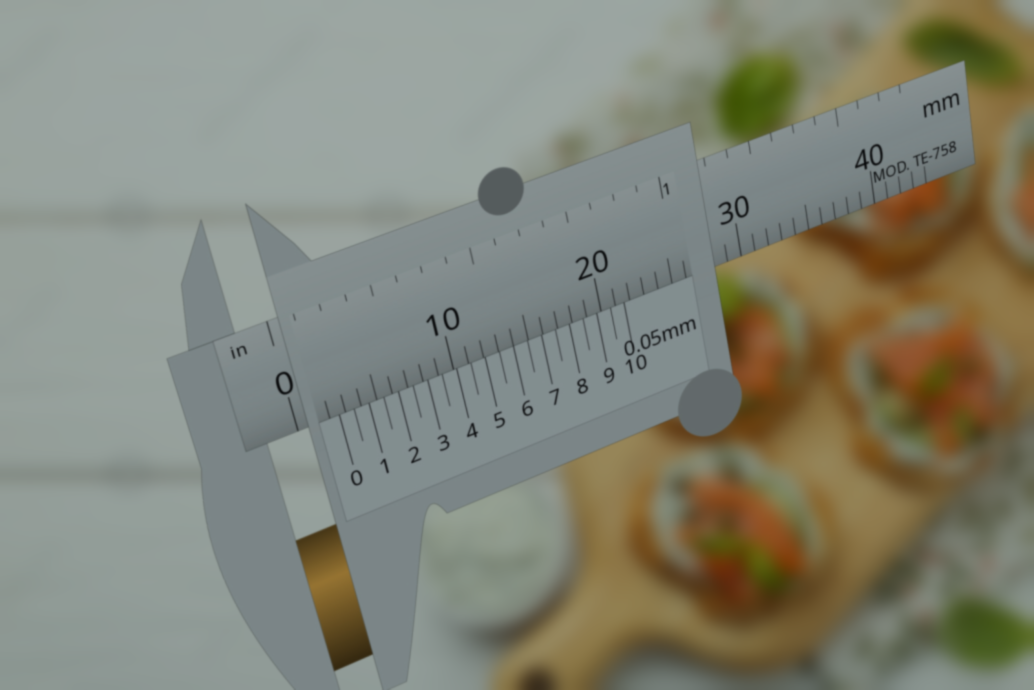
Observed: 2.6 mm
